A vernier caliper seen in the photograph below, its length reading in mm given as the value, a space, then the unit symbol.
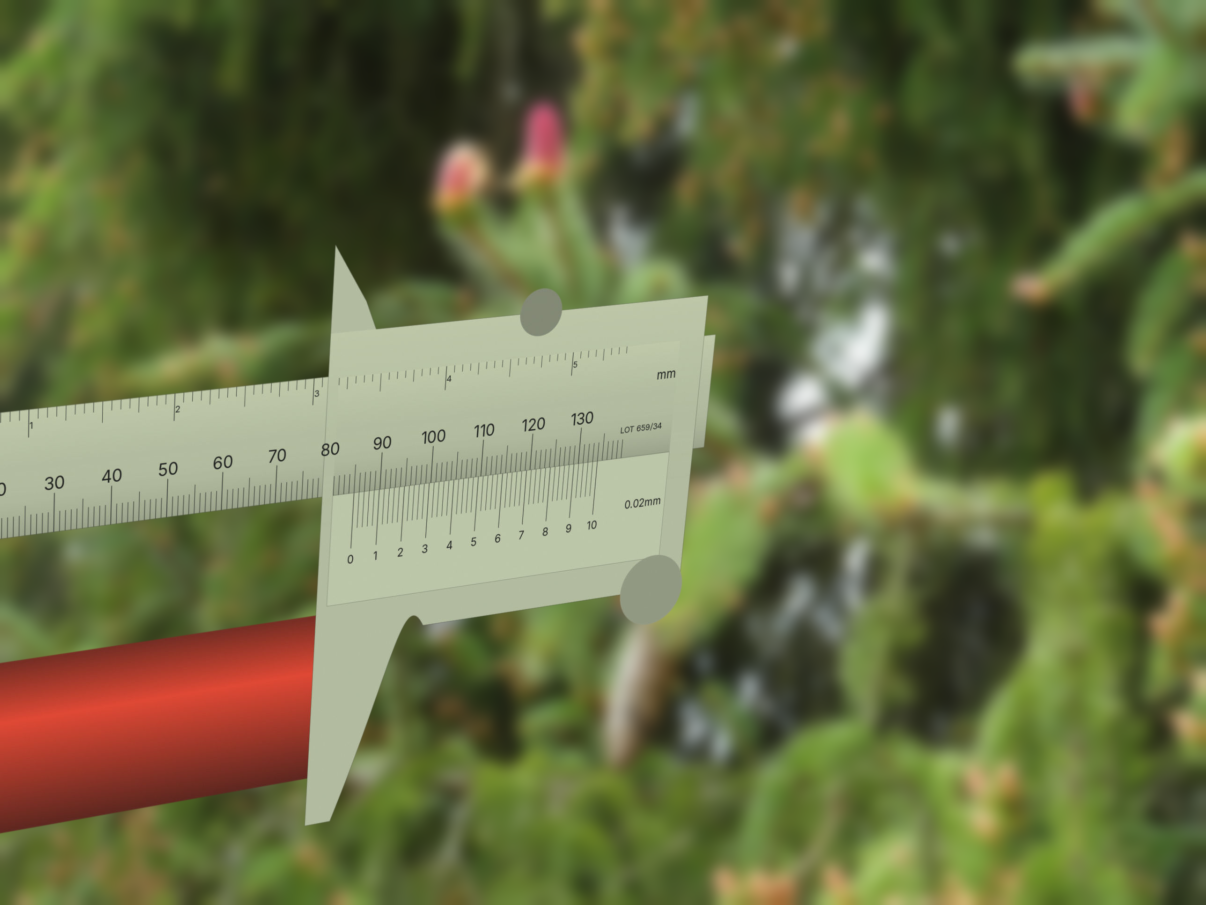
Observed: 85.0 mm
